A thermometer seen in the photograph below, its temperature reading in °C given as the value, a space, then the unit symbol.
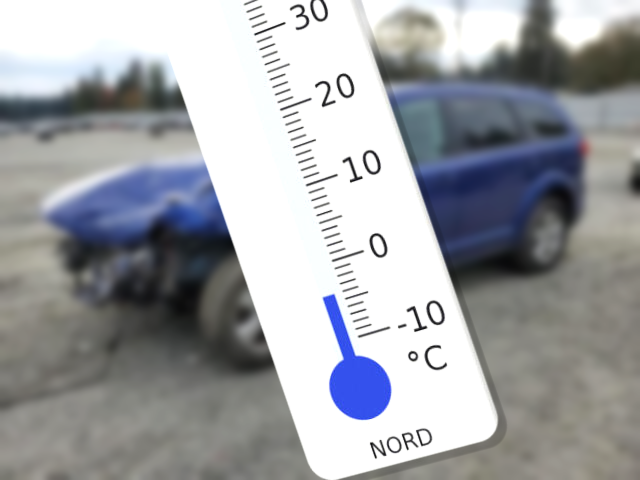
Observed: -4 °C
